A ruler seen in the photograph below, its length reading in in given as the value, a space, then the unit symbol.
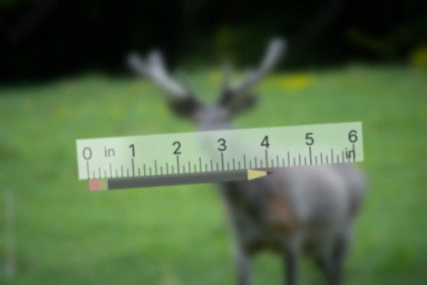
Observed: 4.125 in
